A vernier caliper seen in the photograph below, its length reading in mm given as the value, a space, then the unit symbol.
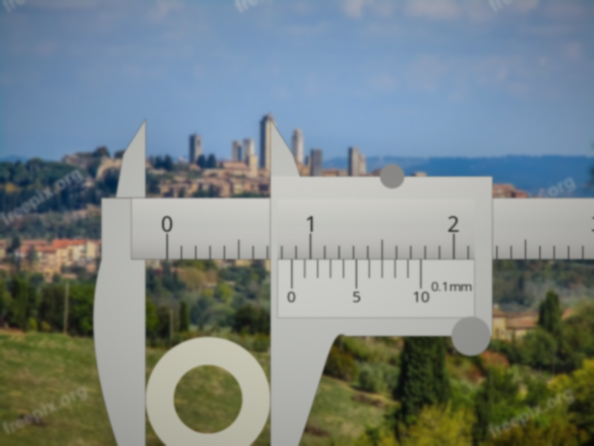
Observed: 8.7 mm
